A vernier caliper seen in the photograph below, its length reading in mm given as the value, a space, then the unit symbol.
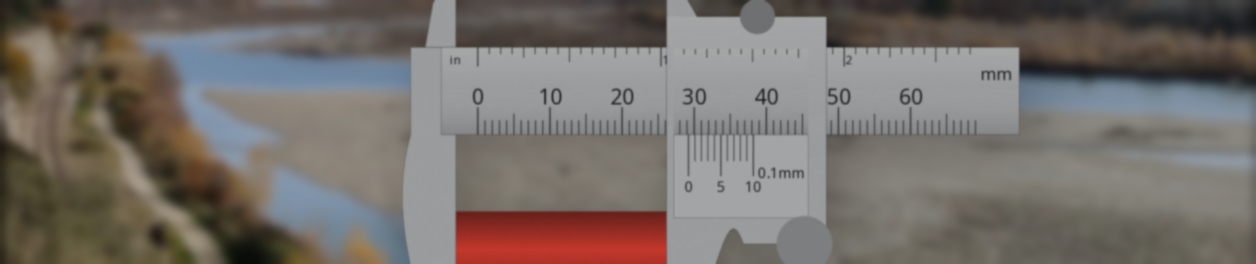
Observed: 29.2 mm
